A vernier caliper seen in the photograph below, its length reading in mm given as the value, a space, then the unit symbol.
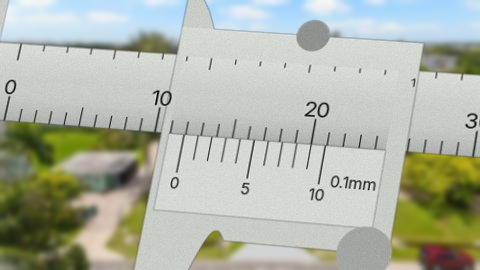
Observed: 11.9 mm
